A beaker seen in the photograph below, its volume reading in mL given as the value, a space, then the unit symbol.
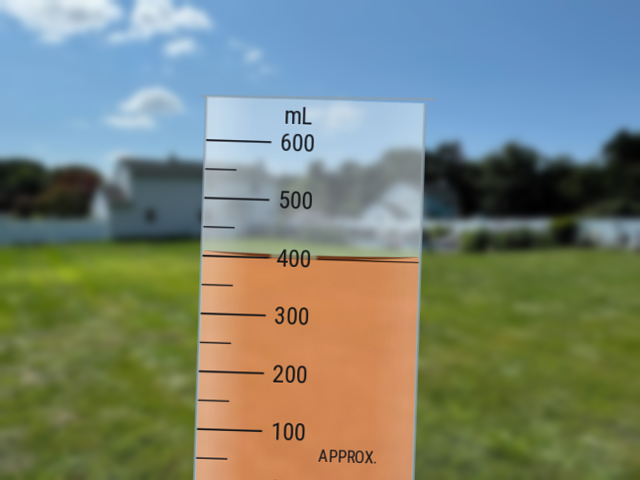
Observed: 400 mL
